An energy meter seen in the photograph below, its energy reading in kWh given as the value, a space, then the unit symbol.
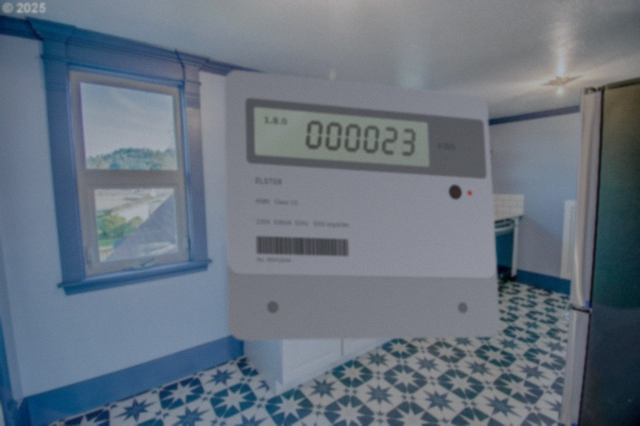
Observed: 23 kWh
